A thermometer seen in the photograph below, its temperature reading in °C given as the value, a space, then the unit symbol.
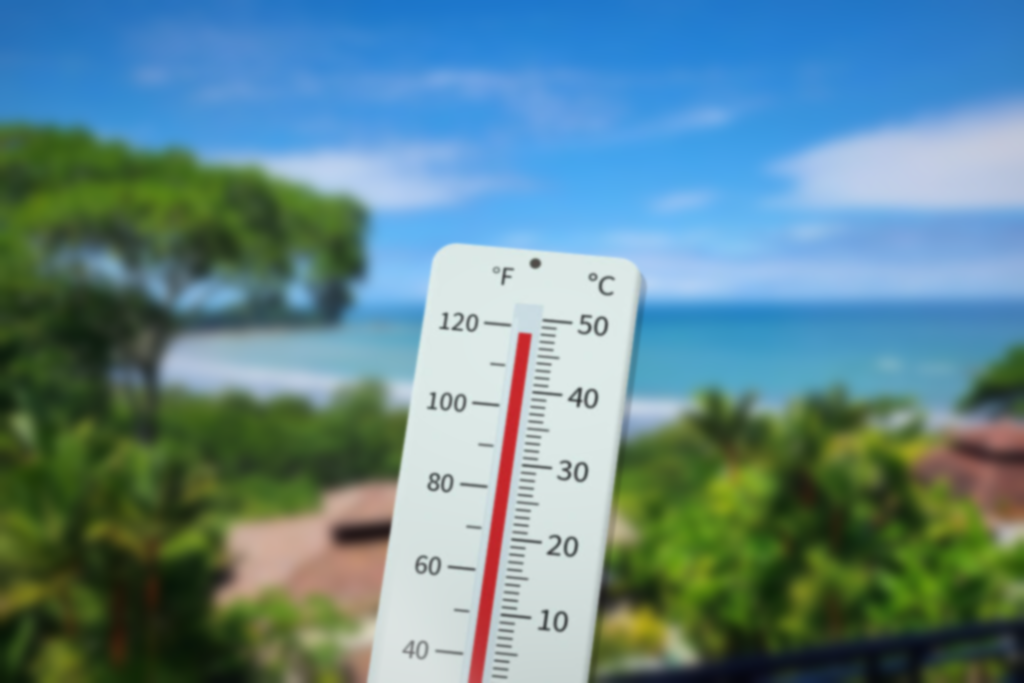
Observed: 48 °C
